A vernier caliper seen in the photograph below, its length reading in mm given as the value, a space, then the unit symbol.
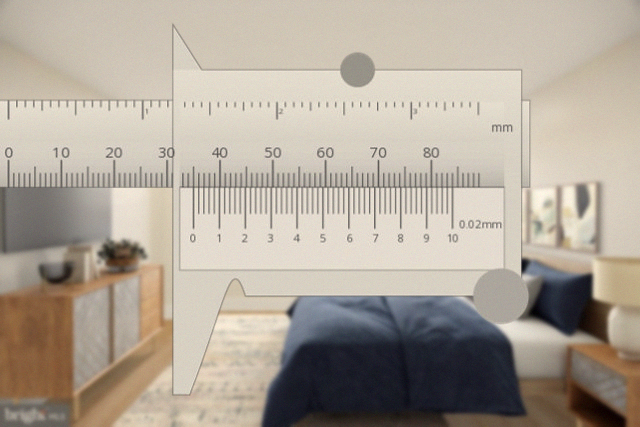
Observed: 35.0 mm
